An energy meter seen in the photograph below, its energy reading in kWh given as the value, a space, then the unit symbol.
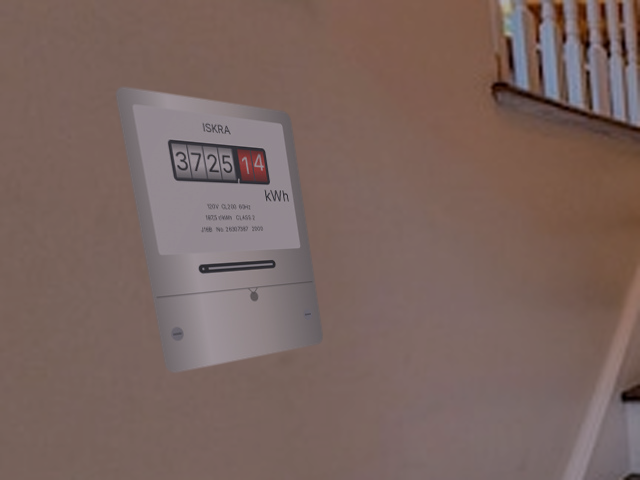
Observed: 3725.14 kWh
